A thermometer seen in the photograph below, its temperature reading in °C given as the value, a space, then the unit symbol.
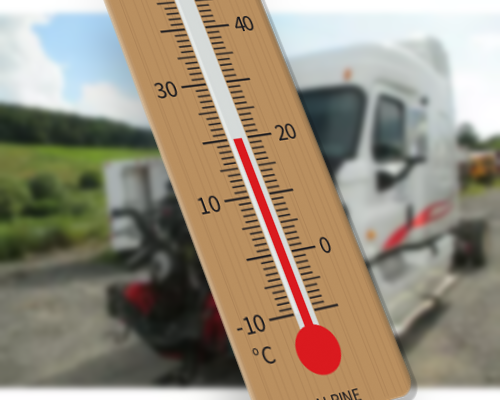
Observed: 20 °C
